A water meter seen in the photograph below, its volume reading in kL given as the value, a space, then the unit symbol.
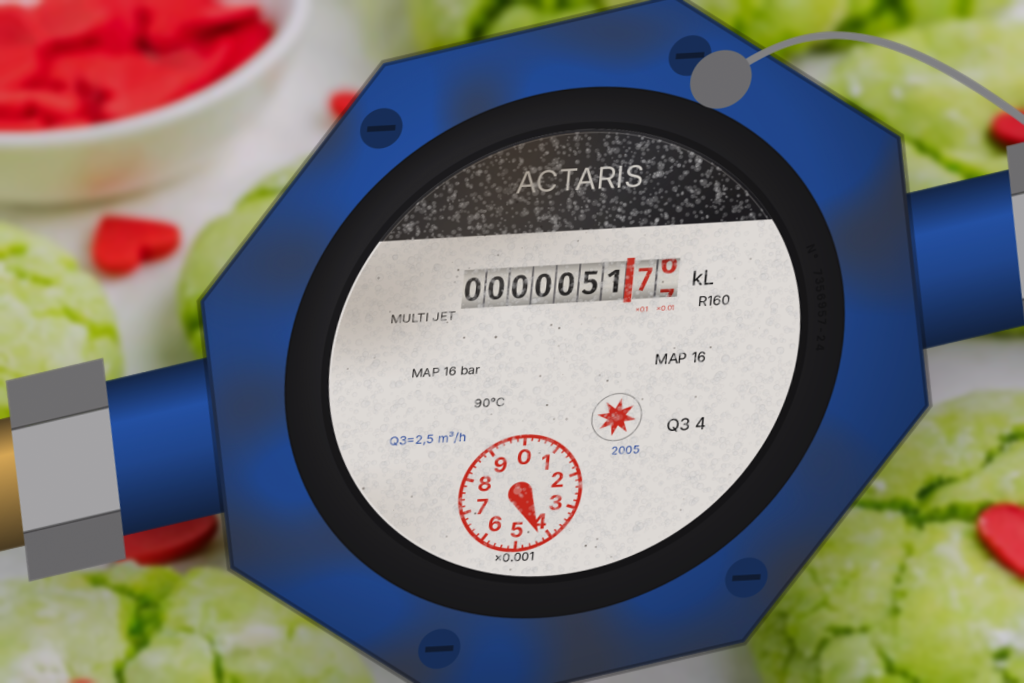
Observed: 51.764 kL
